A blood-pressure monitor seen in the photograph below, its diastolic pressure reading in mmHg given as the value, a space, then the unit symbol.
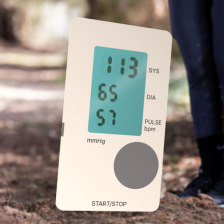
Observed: 65 mmHg
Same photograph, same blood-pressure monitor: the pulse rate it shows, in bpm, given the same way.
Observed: 57 bpm
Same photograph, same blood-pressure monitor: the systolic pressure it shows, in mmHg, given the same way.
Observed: 113 mmHg
